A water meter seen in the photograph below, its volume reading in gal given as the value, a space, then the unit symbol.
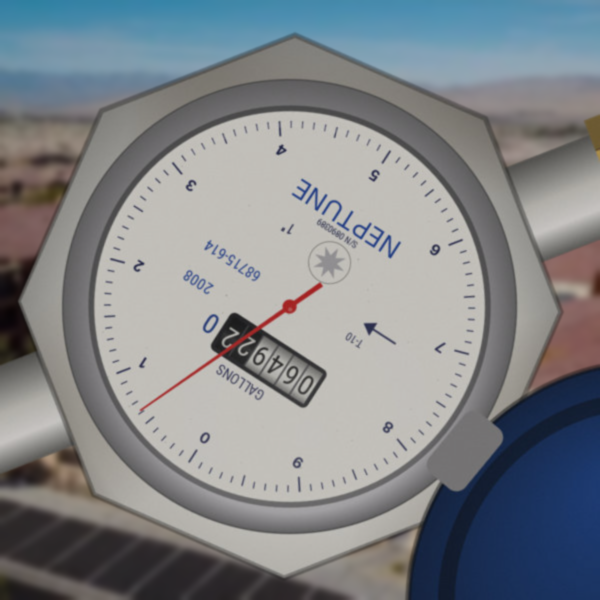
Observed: 649220.6 gal
